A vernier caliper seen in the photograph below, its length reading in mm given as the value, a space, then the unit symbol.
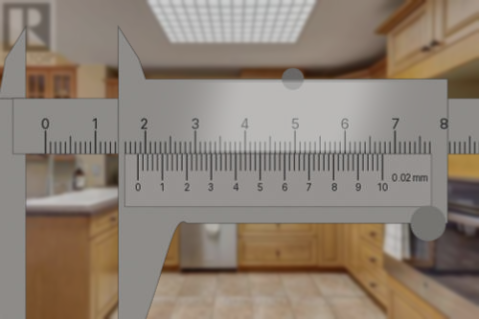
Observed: 18.5 mm
